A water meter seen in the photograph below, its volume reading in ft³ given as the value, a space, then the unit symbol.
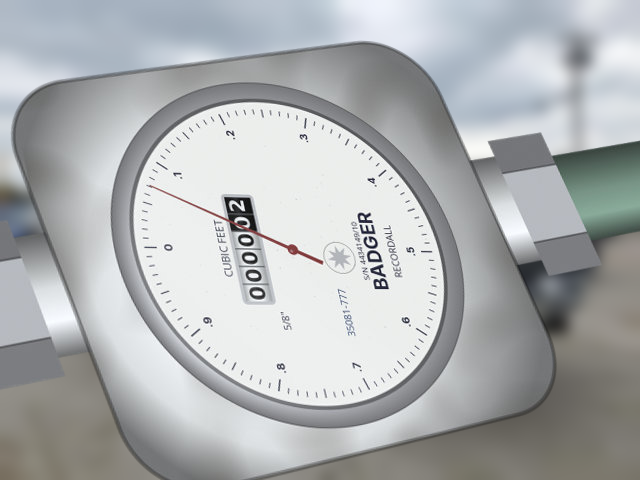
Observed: 2.07 ft³
